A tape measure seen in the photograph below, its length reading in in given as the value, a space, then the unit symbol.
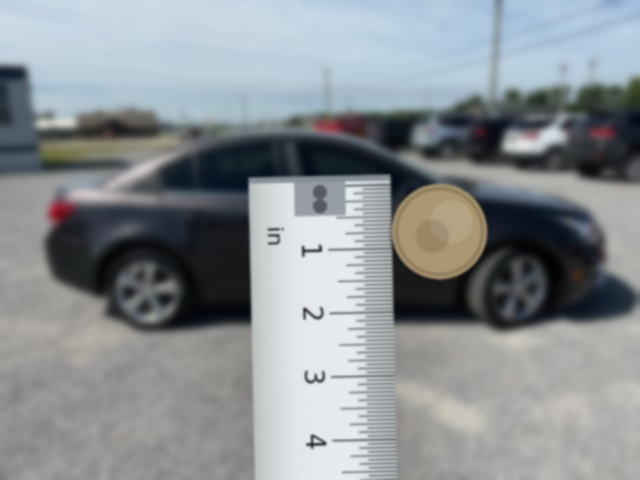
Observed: 1.5 in
